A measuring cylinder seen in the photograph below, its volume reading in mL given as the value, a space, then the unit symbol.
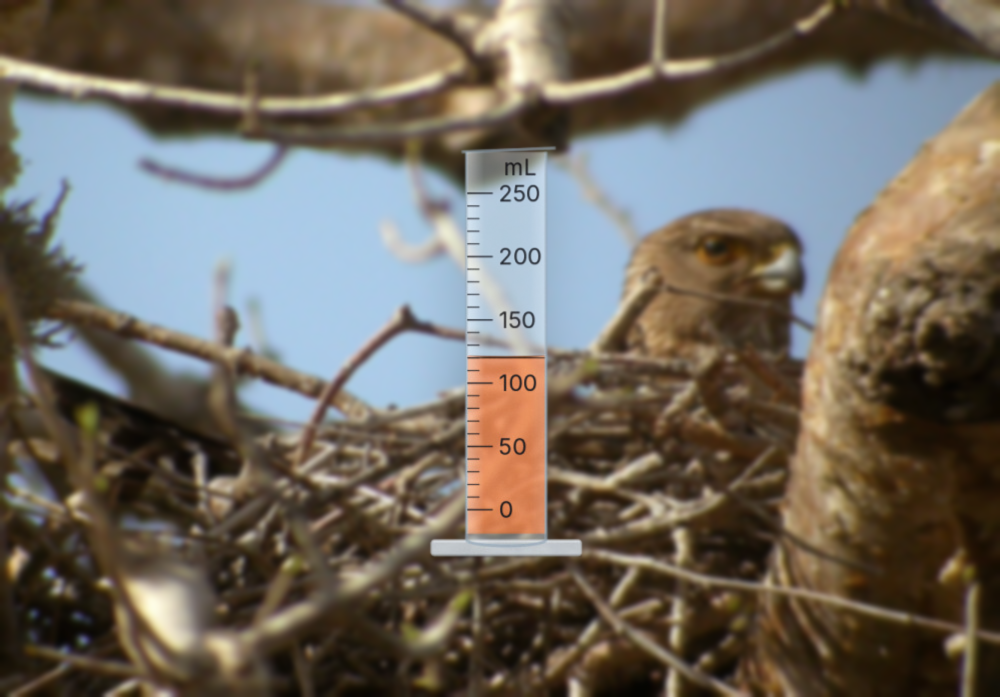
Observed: 120 mL
